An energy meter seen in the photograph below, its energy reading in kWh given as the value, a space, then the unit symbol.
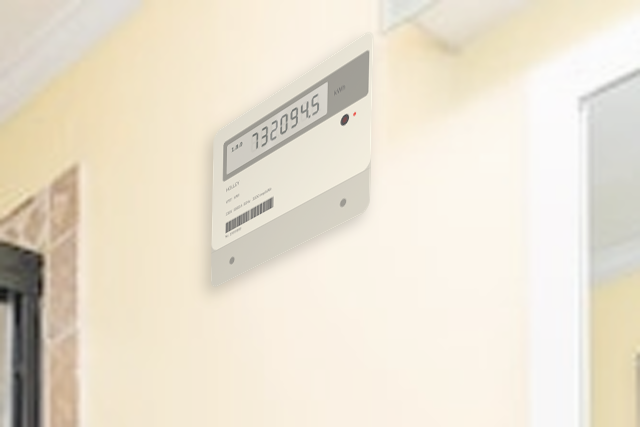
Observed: 732094.5 kWh
